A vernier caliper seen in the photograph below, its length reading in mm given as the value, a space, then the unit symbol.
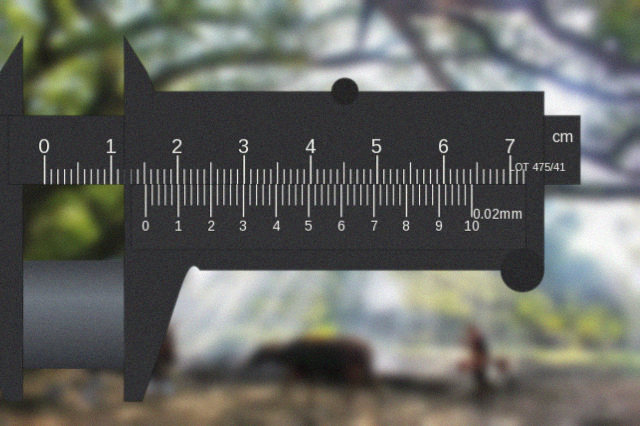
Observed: 15.2 mm
